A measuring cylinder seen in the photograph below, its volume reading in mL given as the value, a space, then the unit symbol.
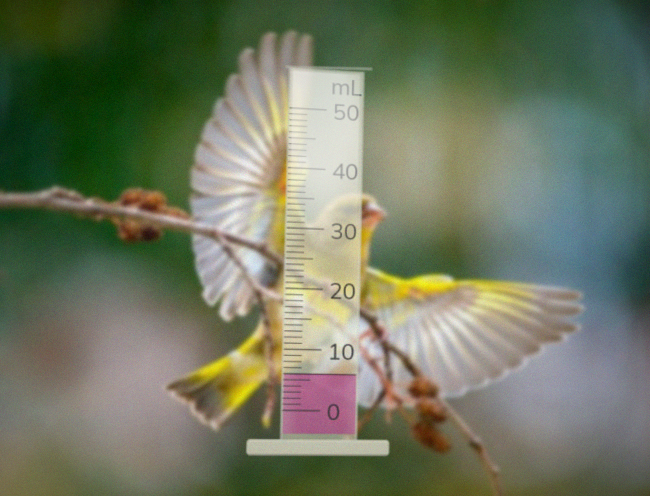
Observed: 6 mL
